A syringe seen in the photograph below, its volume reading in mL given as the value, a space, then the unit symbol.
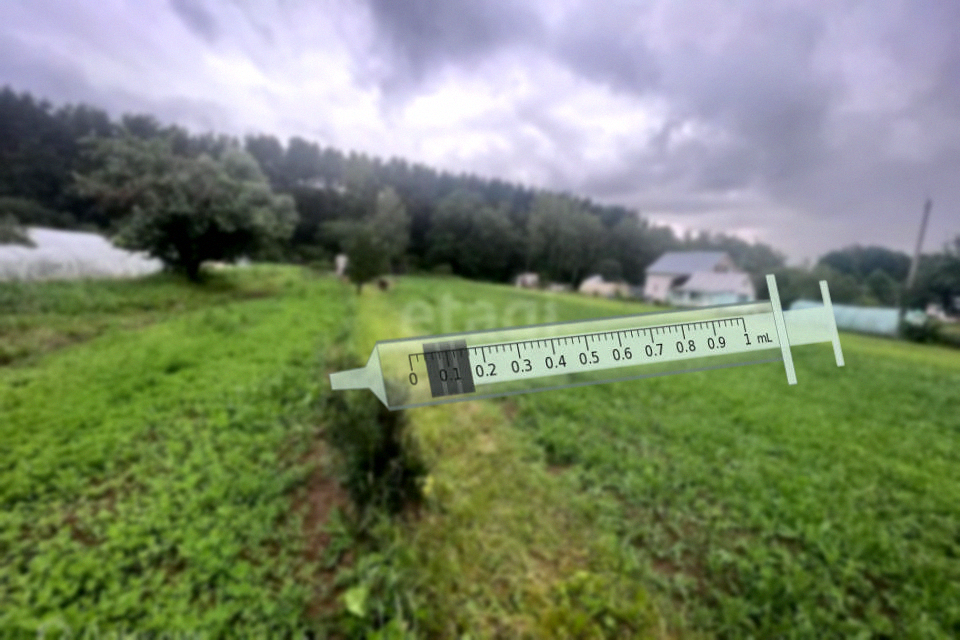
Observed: 0.04 mL
